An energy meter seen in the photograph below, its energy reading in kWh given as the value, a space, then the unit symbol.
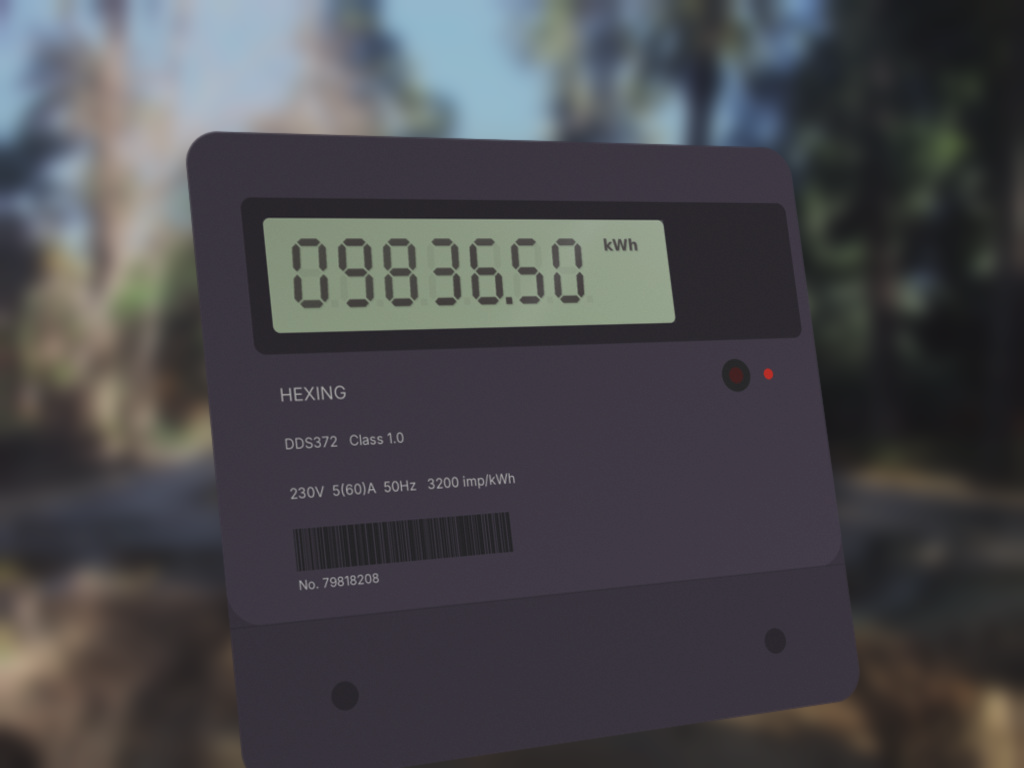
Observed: 9836.50 kWh
